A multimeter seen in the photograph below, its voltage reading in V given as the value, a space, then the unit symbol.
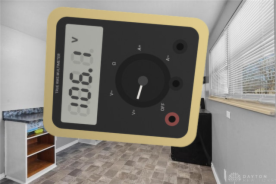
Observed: 106.1 V
